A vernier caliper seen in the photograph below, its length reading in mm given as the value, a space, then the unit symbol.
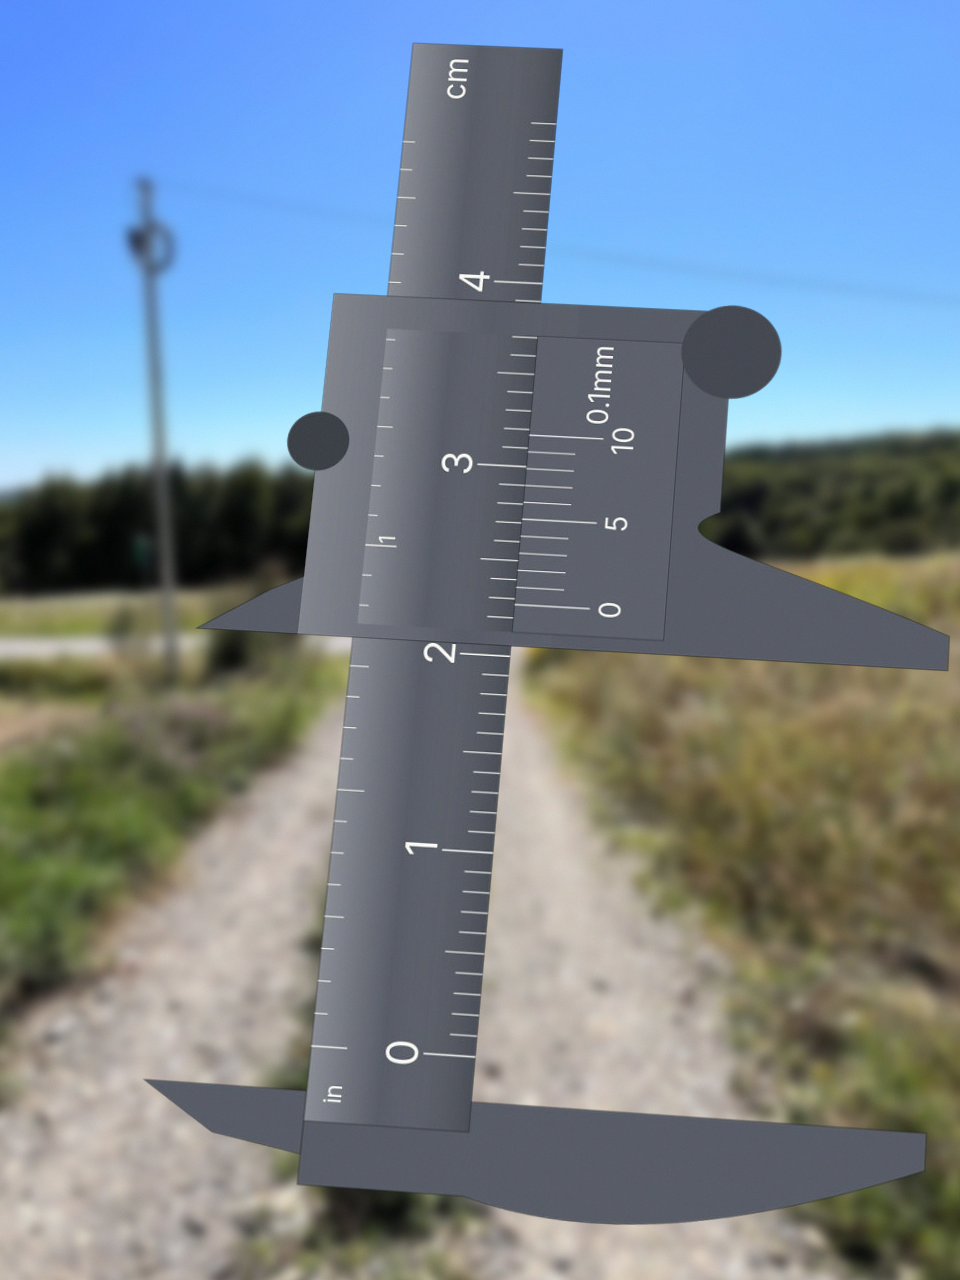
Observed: 22.7 mm
